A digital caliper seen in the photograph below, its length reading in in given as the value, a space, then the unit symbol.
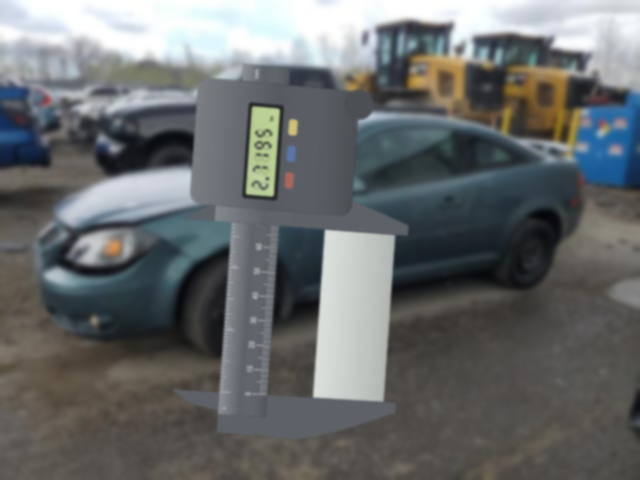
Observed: 2.7195 in
